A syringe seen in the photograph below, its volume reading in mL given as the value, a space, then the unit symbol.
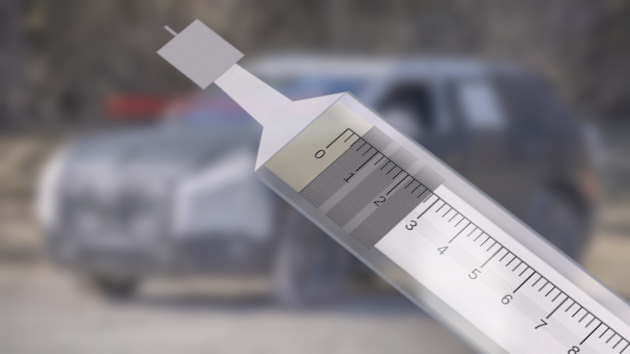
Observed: 0.4 mL
